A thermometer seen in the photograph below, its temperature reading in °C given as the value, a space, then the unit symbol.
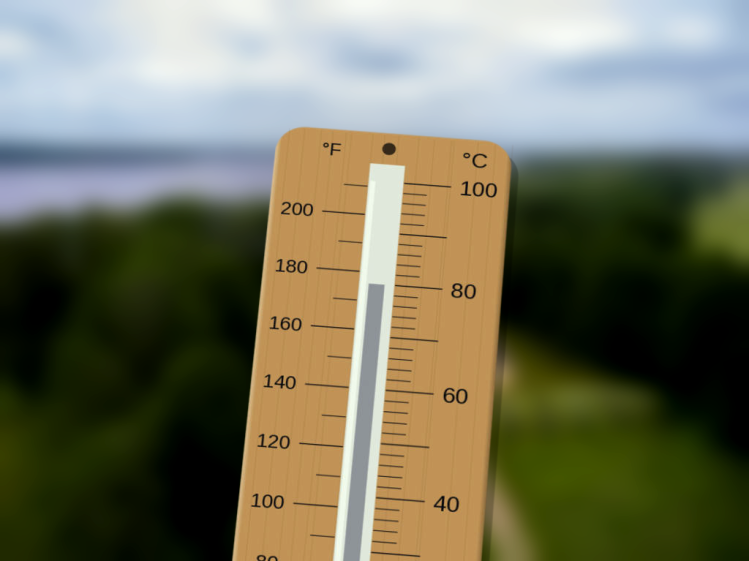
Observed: 80 °C
